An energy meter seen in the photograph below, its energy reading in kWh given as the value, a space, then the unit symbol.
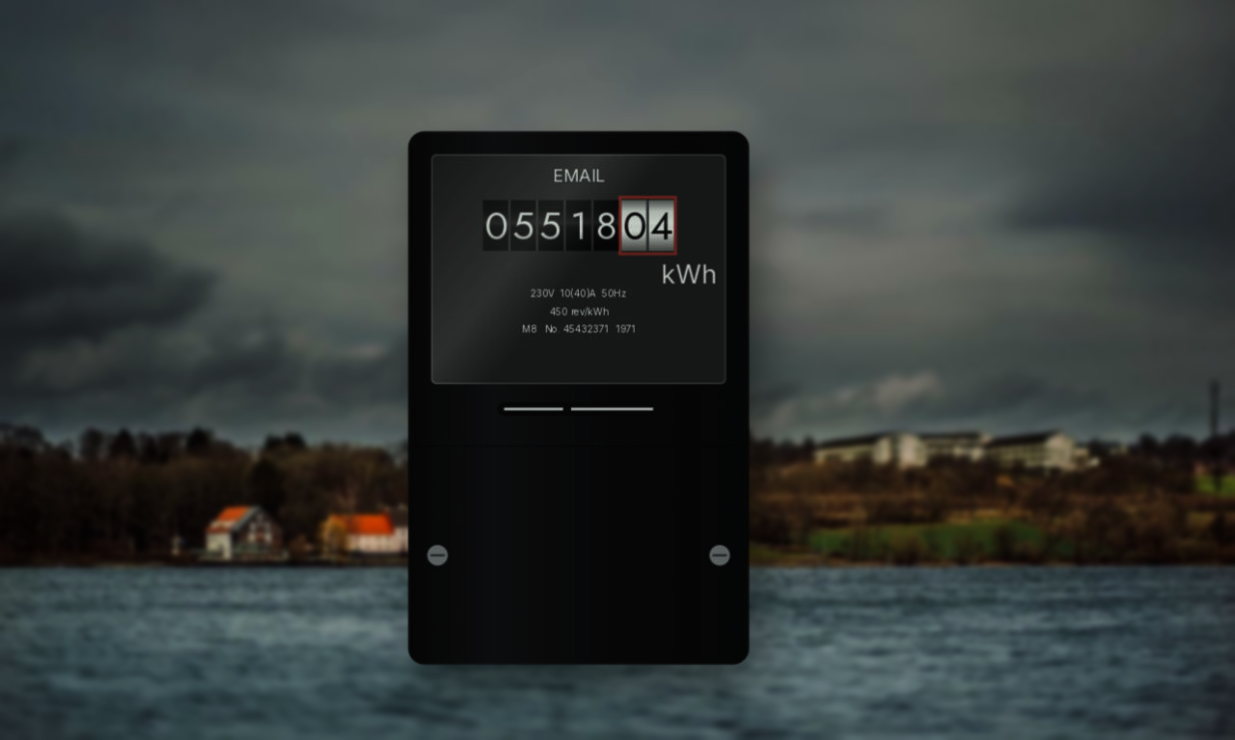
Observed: 5518.04 kWh
